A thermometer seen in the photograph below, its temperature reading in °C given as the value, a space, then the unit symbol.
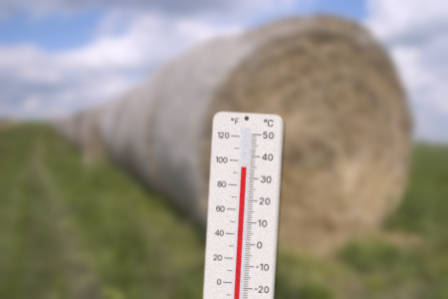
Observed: 35 °C
